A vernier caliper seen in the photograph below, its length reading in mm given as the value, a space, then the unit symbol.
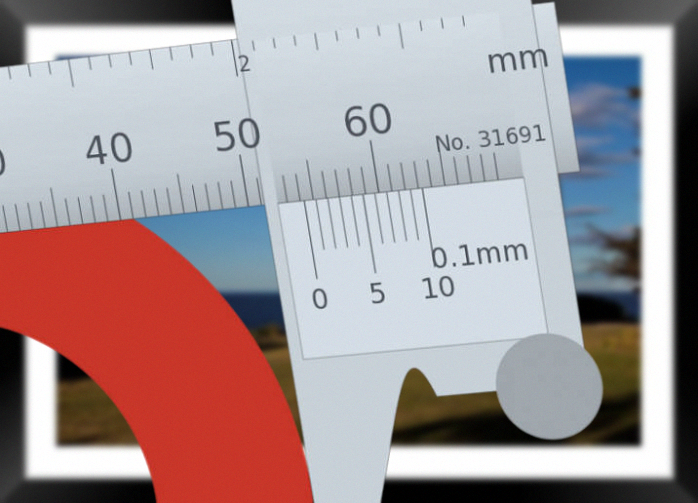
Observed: 54.3 mm
